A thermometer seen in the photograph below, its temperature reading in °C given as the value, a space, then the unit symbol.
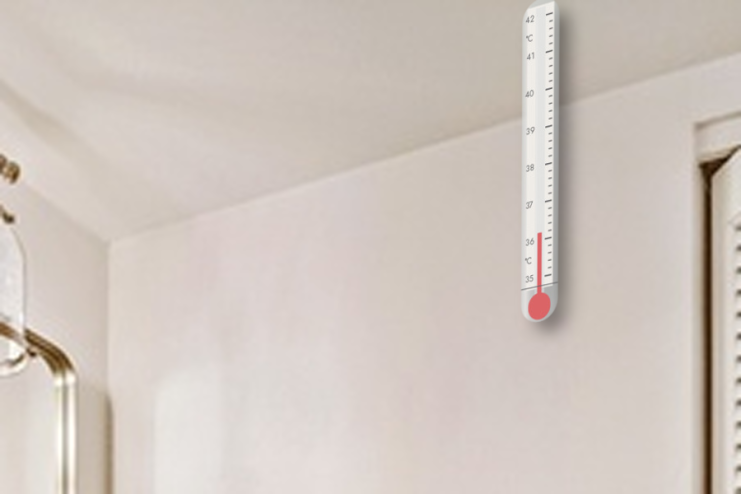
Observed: 36.2 °C
